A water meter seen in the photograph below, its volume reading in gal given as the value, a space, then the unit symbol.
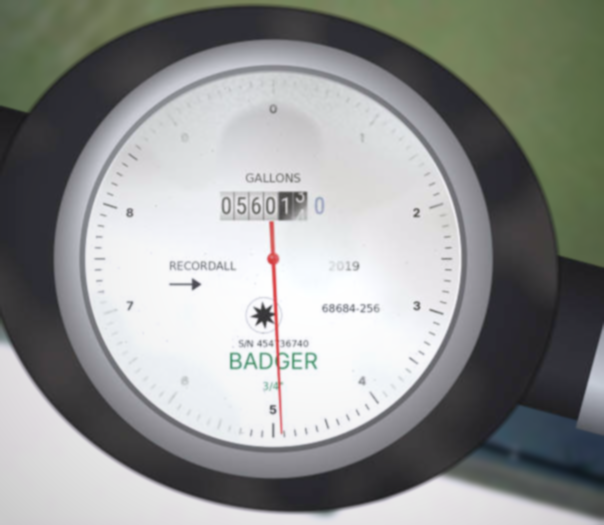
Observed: 560134.9 gal
